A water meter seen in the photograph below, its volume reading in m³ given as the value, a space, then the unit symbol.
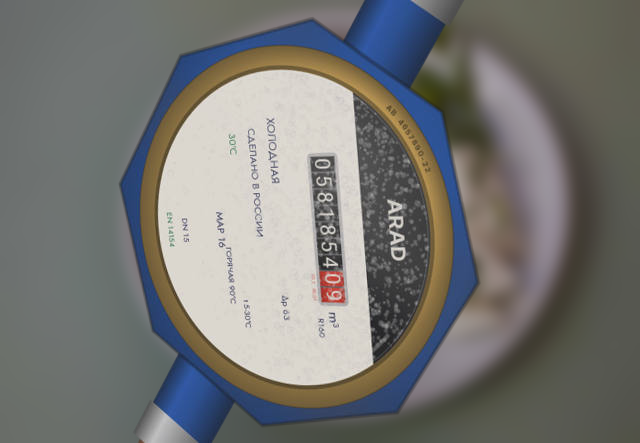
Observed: 581854.09 m³
